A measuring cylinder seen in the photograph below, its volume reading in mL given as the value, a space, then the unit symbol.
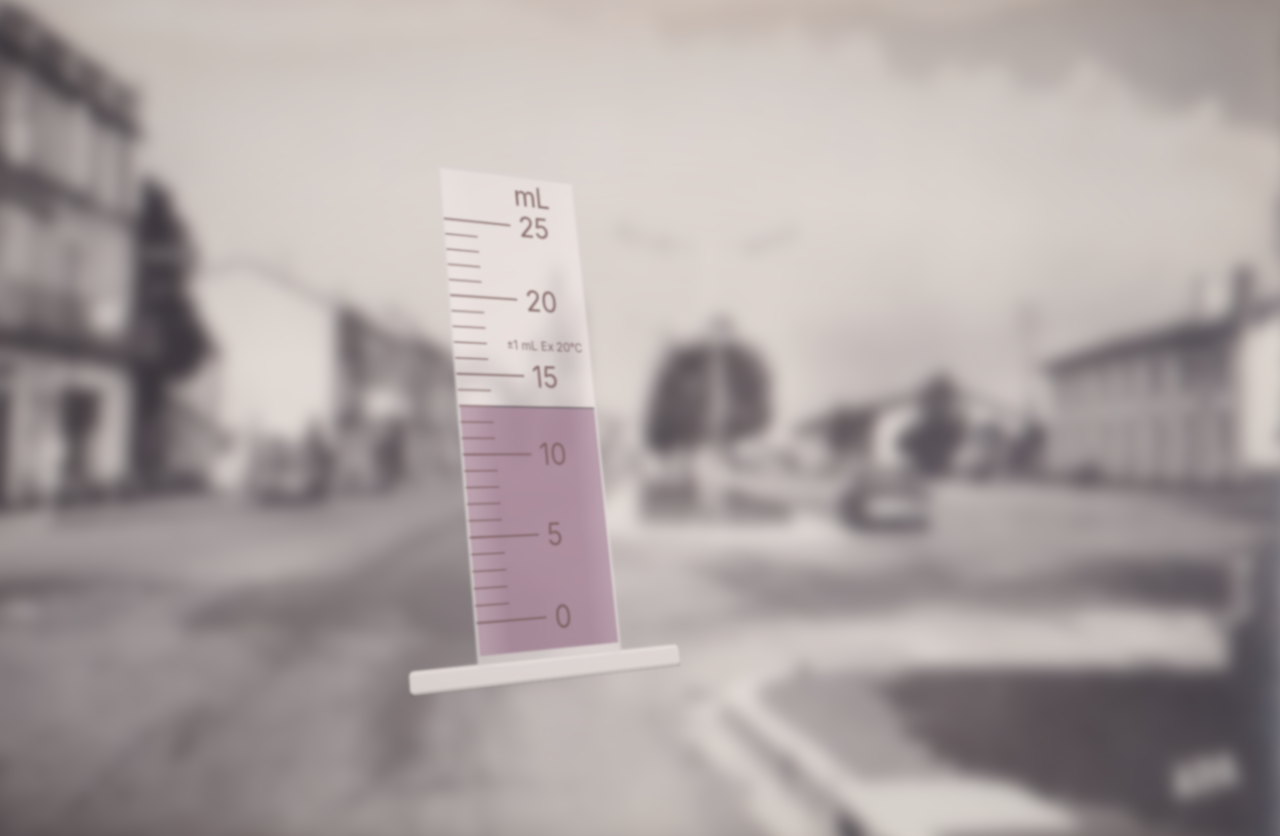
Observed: 13 mL
